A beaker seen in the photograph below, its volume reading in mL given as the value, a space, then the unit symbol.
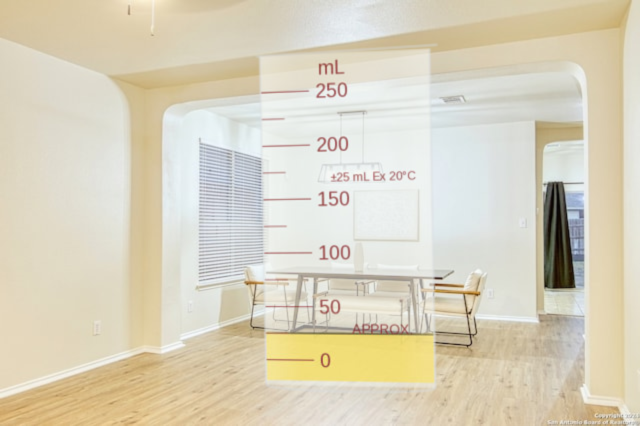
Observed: 25 mL
